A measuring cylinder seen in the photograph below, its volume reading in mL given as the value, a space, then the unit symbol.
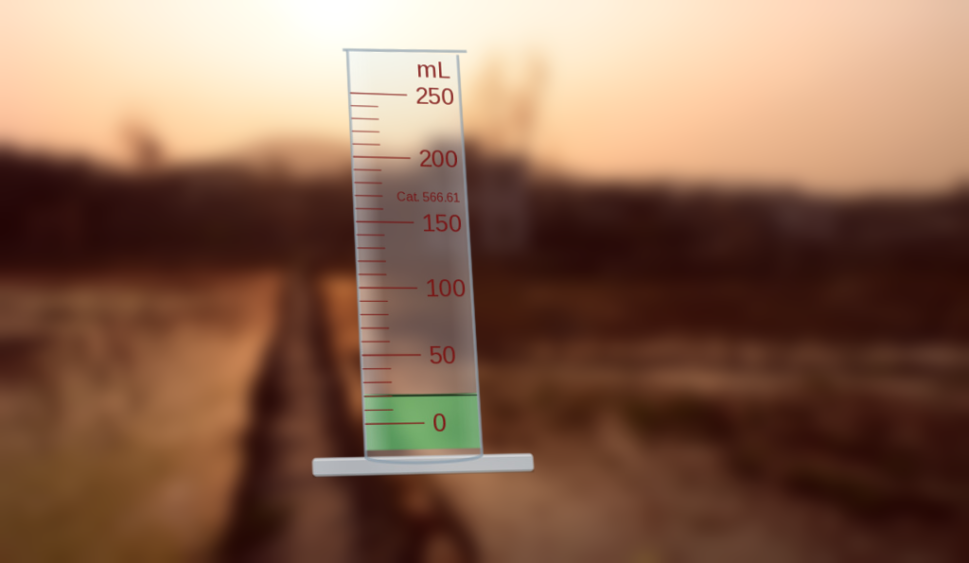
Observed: 20 mL
